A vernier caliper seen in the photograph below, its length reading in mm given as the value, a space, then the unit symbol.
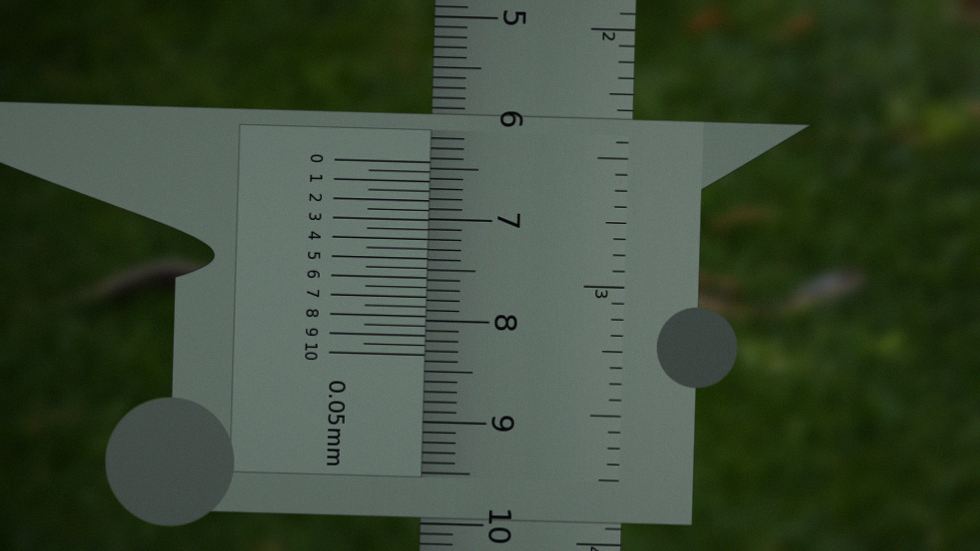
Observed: 64.4 mm
